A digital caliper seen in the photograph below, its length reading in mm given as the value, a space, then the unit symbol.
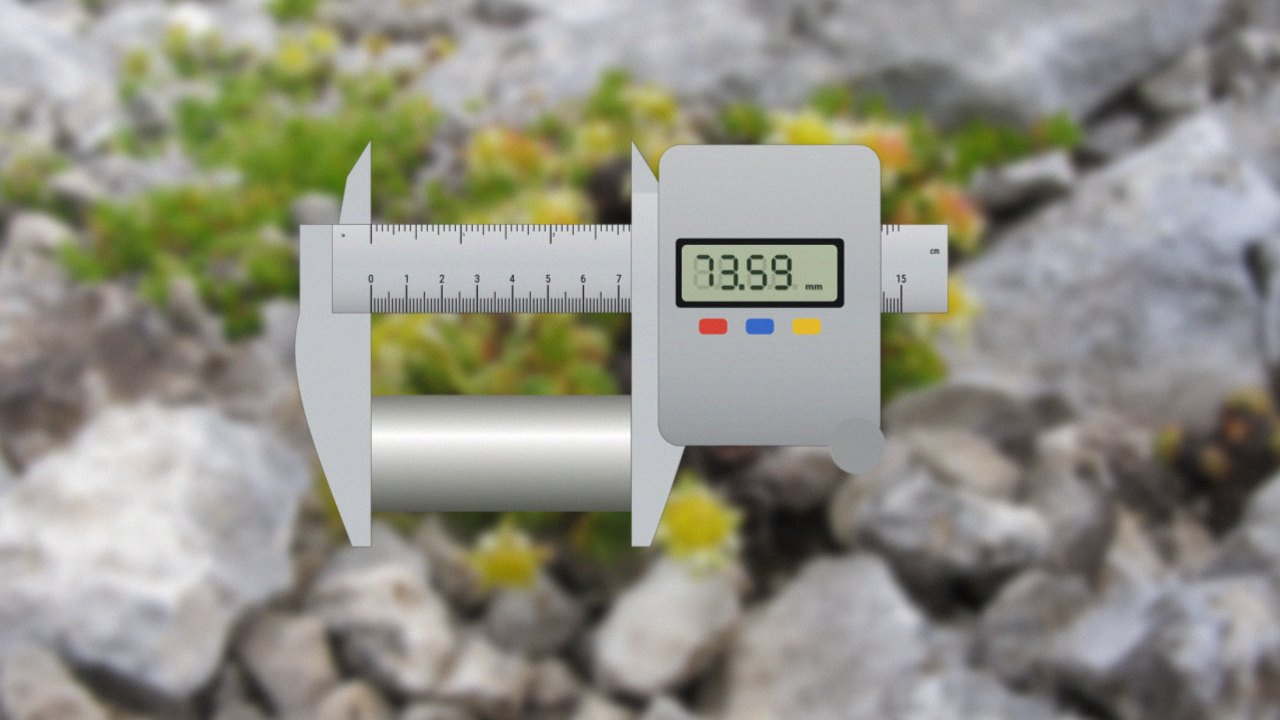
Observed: 73.59 mm
